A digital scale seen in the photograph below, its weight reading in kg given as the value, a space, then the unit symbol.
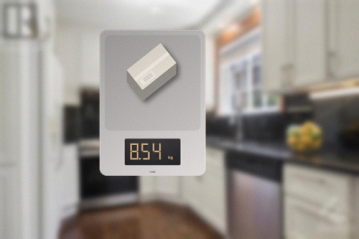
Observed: 8.54 kg
